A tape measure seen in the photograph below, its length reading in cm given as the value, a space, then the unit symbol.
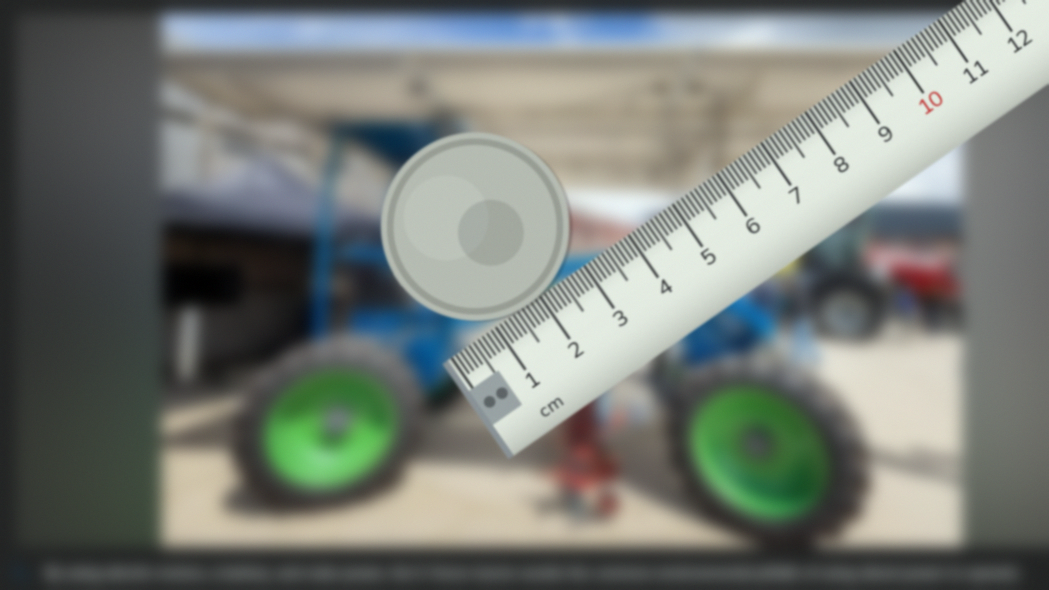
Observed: 3.5 cm
